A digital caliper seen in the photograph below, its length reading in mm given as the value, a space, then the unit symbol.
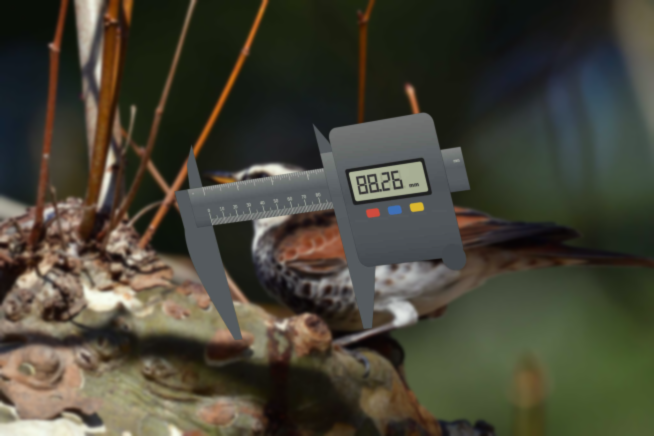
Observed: 88.26 mm
